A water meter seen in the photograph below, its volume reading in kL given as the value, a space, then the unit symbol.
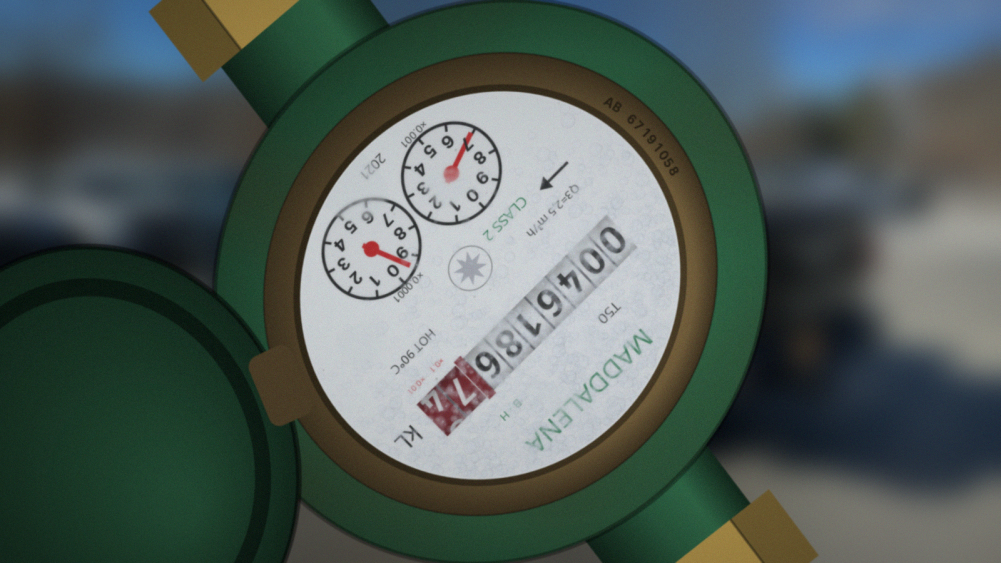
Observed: 46186.7369 kL
